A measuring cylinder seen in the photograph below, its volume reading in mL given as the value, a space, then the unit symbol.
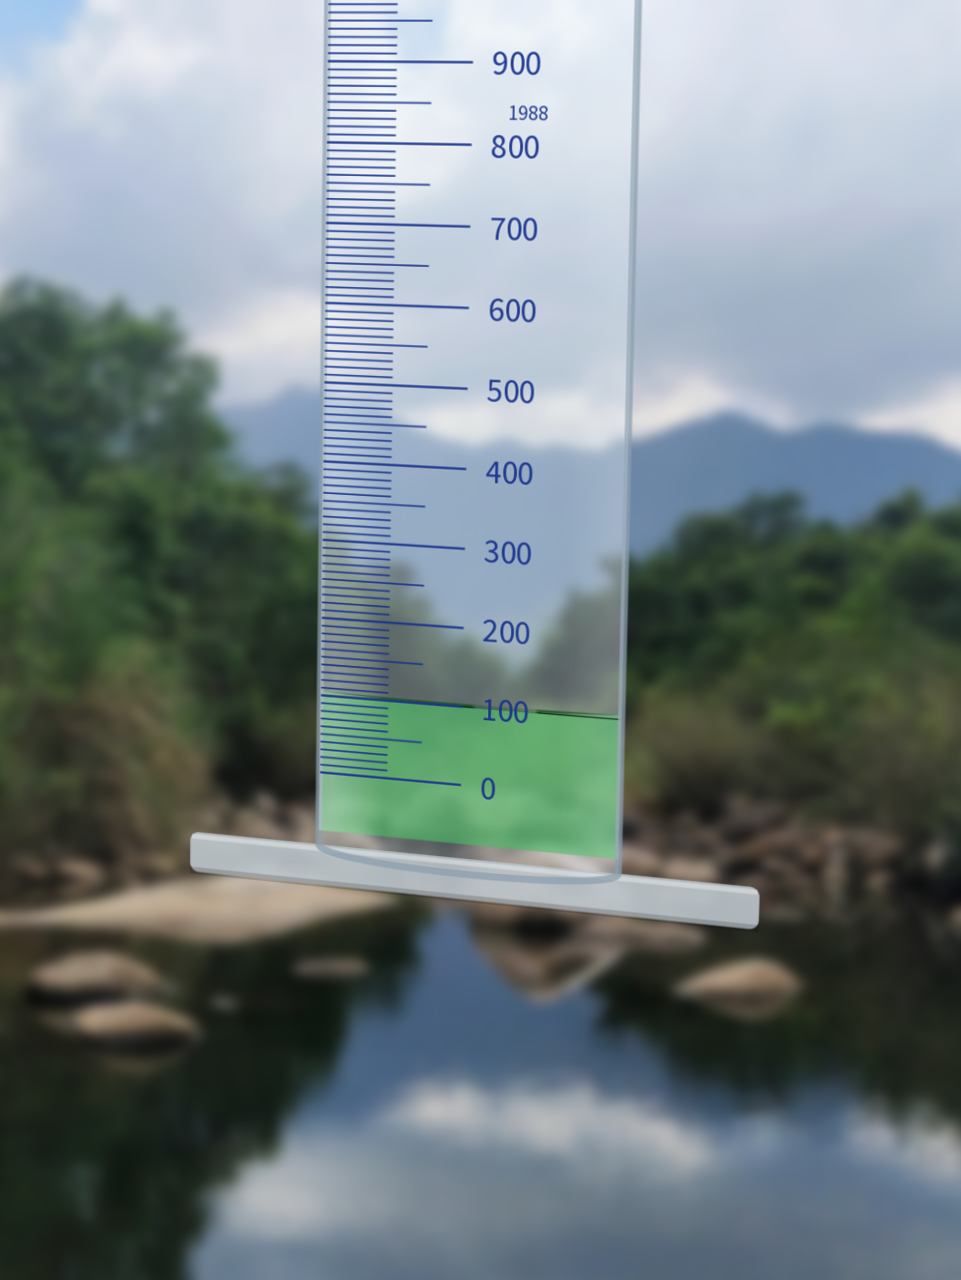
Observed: 100 mL
